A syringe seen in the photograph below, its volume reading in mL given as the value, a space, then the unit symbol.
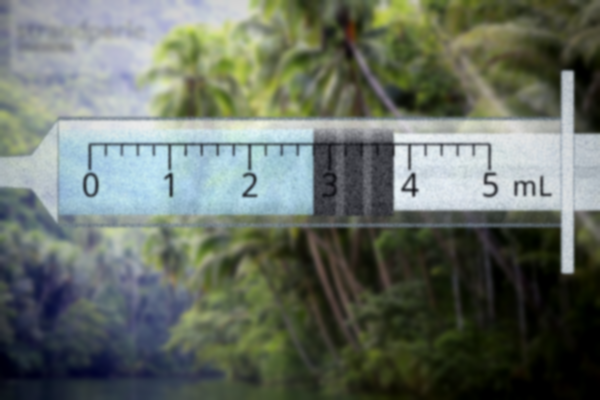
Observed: 2.8 mL
